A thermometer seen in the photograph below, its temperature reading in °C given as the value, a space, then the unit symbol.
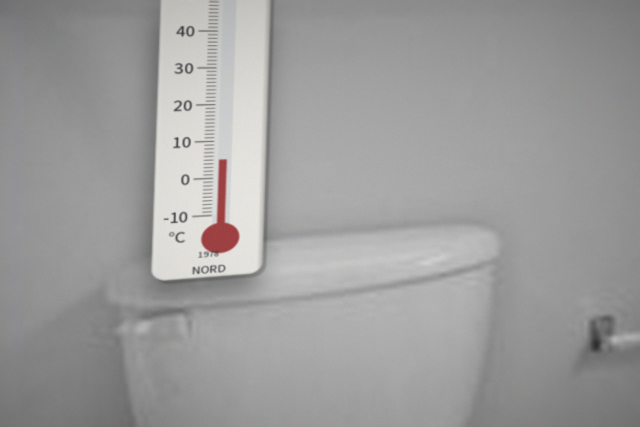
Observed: 5 °C
